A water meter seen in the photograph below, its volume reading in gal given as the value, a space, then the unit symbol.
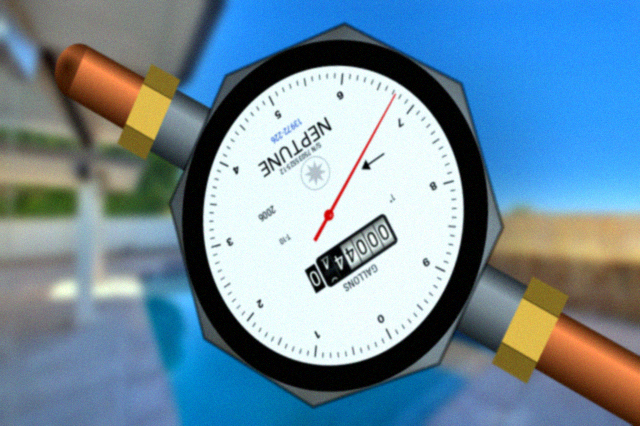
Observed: 4436.7 gal
